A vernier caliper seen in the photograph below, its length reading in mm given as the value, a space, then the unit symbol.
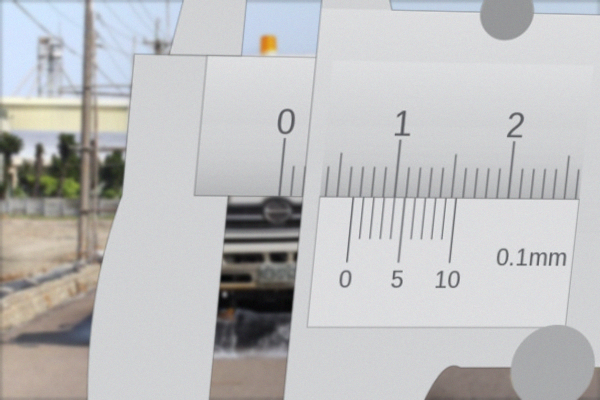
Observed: 6.4 mm
